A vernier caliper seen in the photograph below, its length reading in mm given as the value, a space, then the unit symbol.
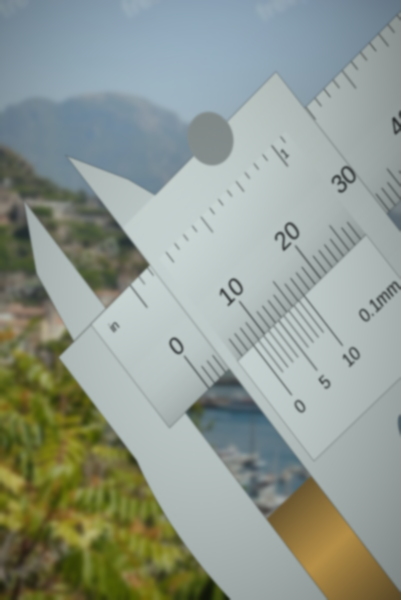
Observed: 8.0 mm
